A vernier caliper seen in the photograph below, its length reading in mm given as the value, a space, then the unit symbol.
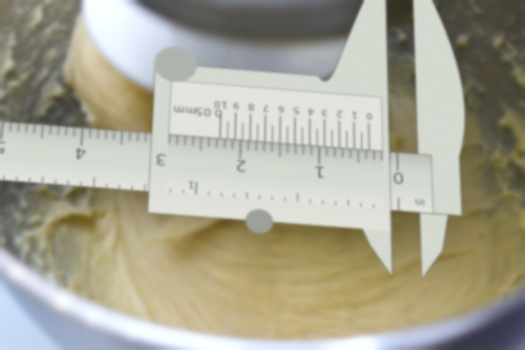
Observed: 3.6 mm
